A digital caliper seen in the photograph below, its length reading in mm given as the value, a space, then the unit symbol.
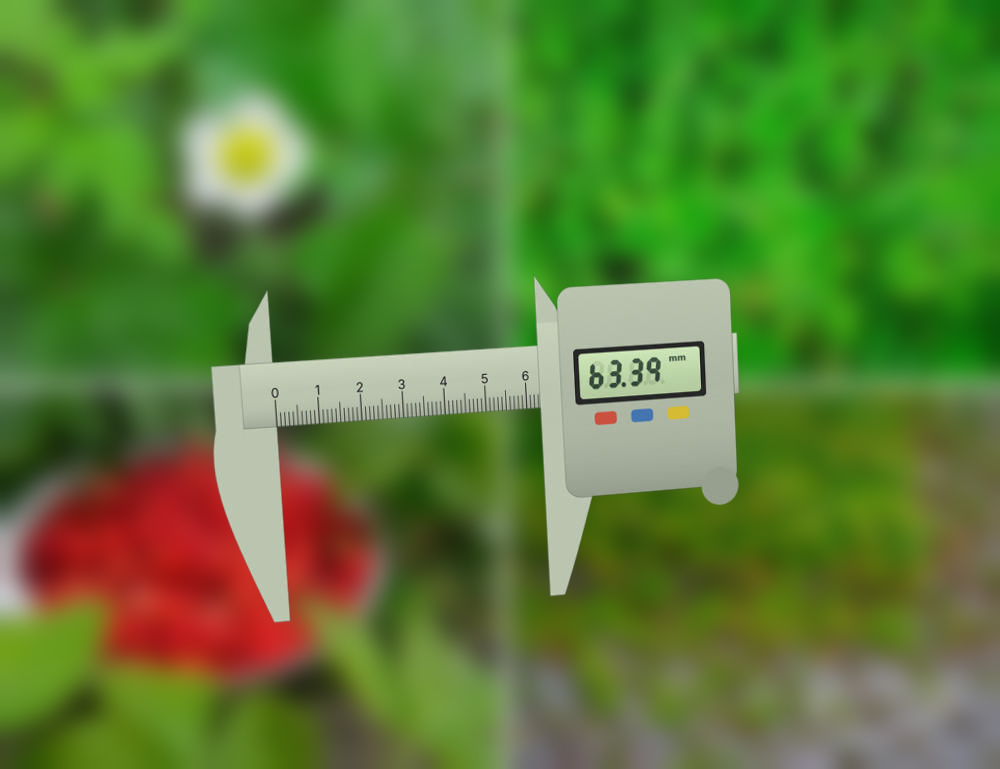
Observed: 63.39 mm
